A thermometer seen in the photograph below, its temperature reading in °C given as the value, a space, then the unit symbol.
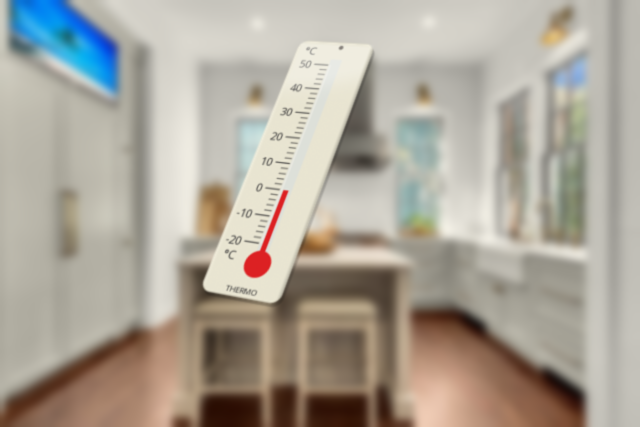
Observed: 0 °C
